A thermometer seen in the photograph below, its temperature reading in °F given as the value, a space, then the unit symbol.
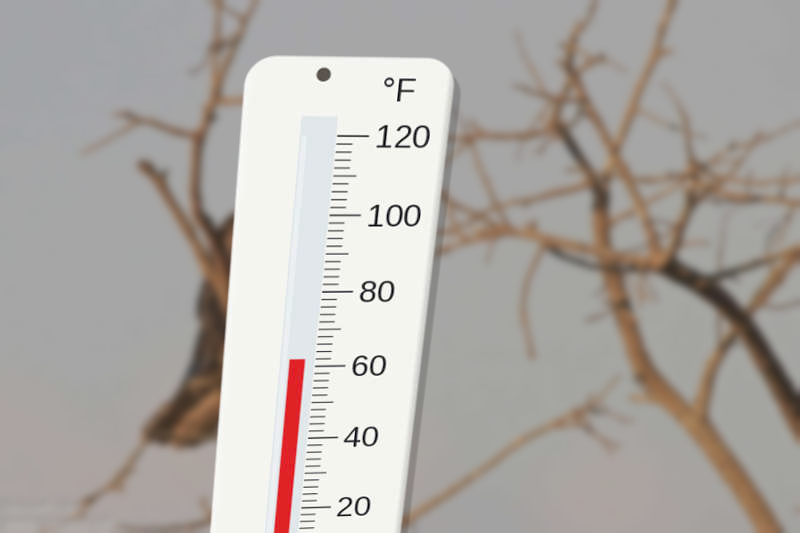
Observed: 62 °F
